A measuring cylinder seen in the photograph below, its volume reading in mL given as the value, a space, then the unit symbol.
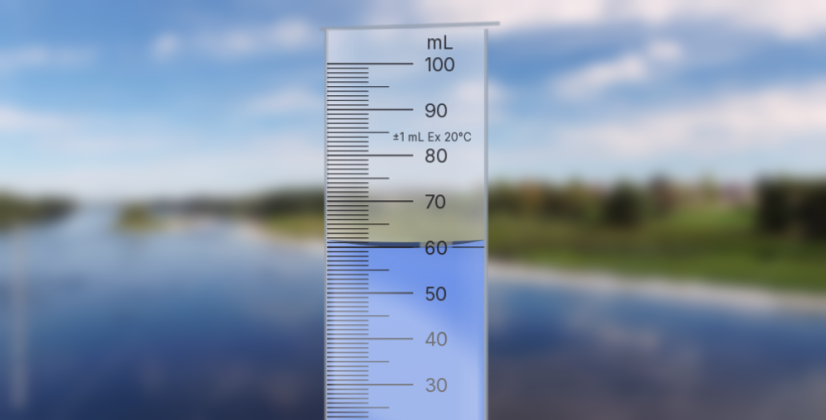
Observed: 60 mL
